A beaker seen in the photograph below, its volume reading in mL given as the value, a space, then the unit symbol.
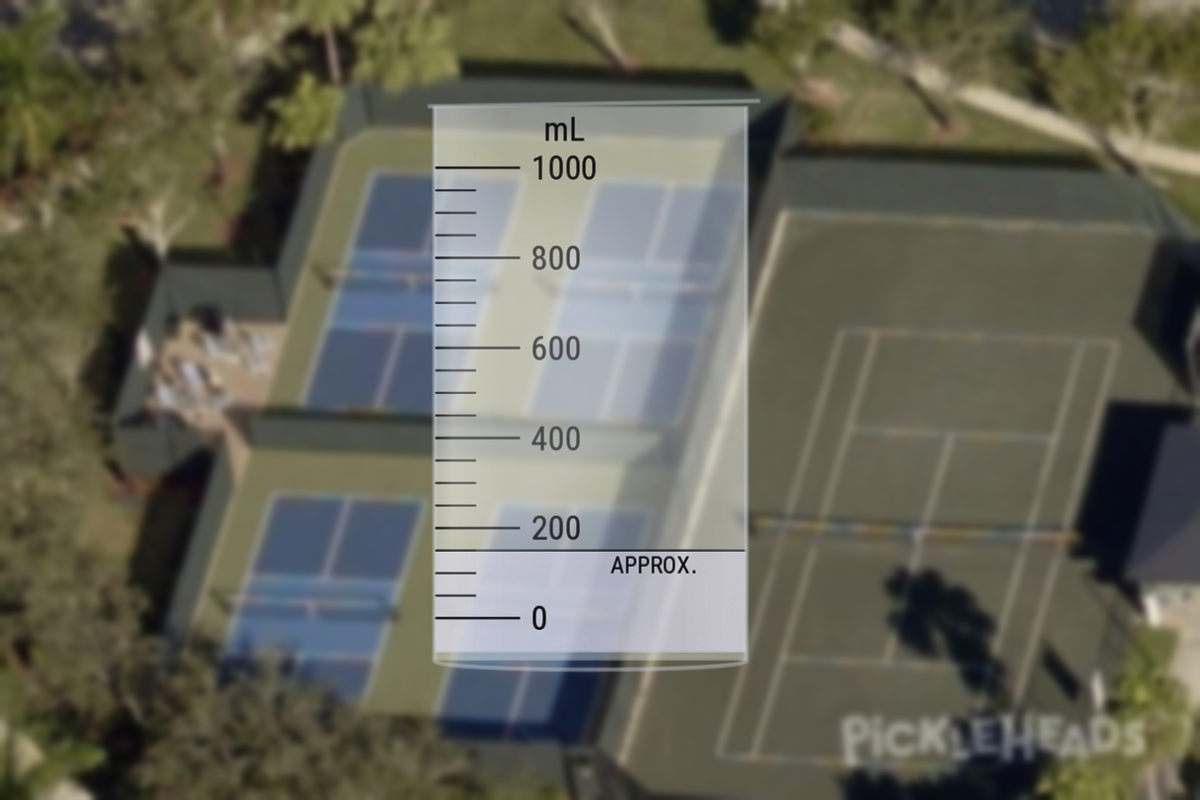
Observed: 150 mL
